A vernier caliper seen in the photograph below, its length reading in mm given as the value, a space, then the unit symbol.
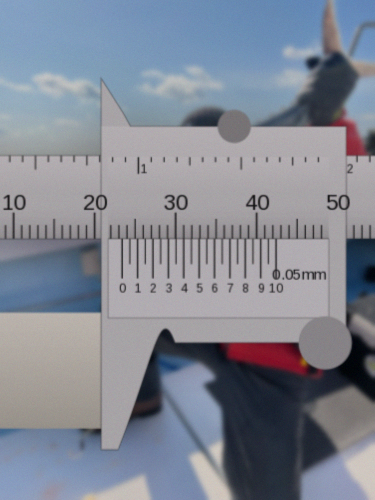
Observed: 23.4 mm
